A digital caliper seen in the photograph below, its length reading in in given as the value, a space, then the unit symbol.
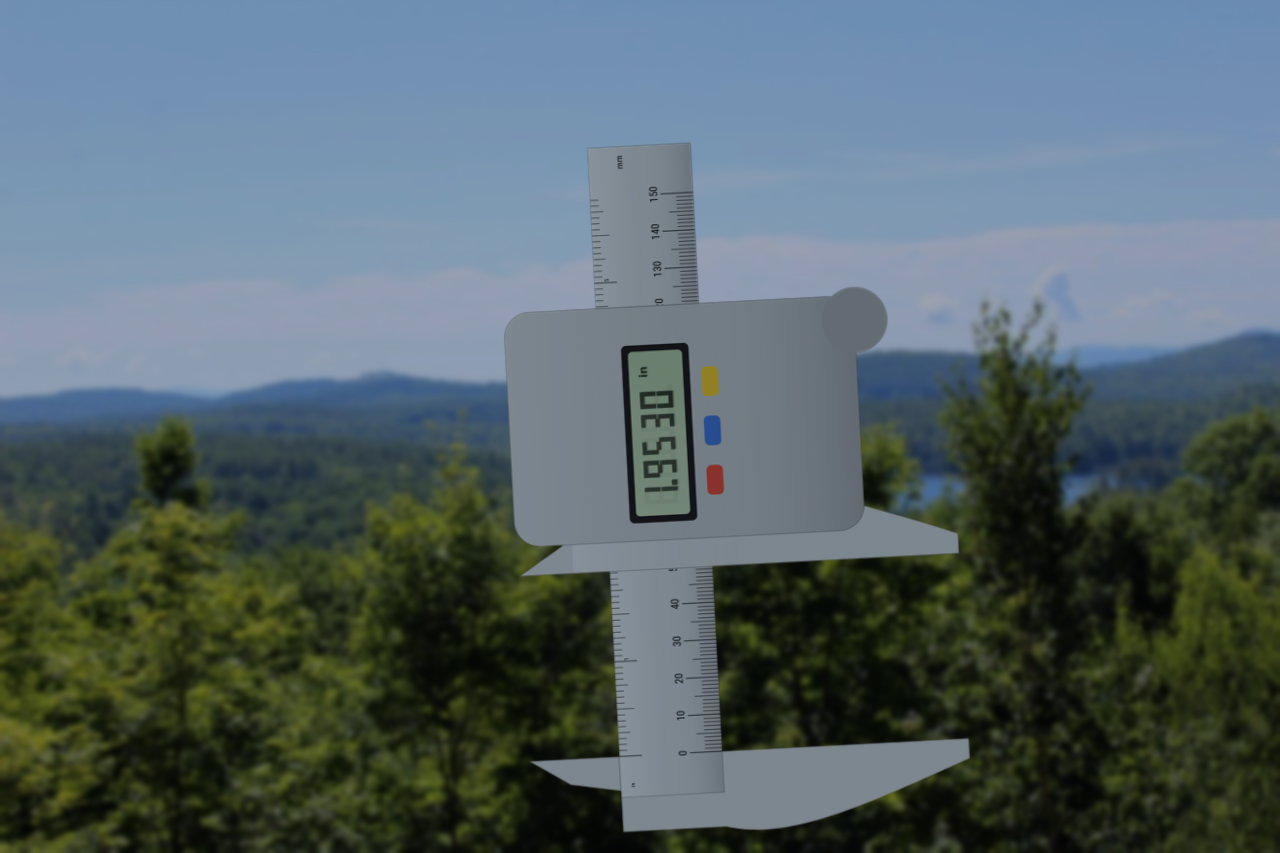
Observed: 1.9530 in
